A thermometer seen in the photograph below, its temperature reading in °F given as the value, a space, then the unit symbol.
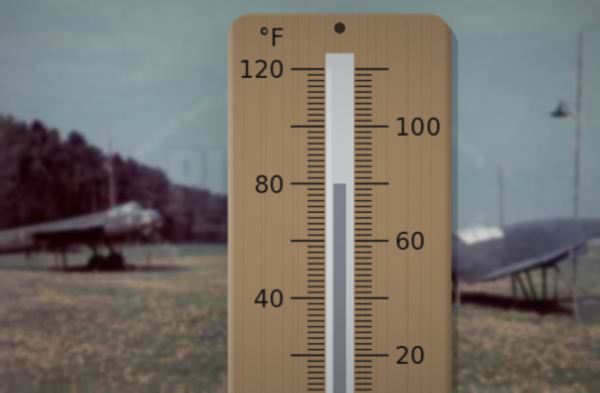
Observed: 80 °F
